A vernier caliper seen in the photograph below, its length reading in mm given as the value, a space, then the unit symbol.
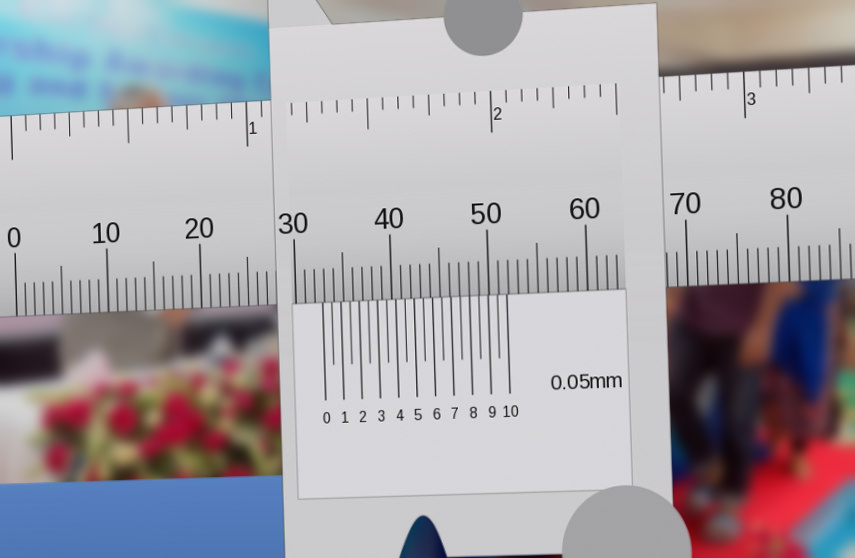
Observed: 32.8 mm
